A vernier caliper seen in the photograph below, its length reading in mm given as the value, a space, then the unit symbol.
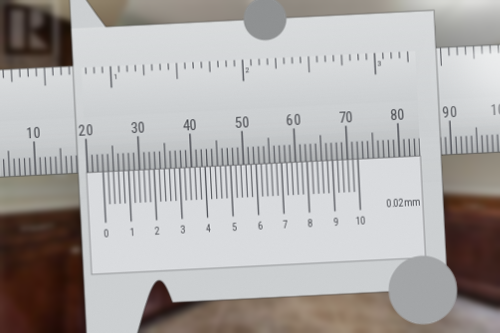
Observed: 23.0 mm
